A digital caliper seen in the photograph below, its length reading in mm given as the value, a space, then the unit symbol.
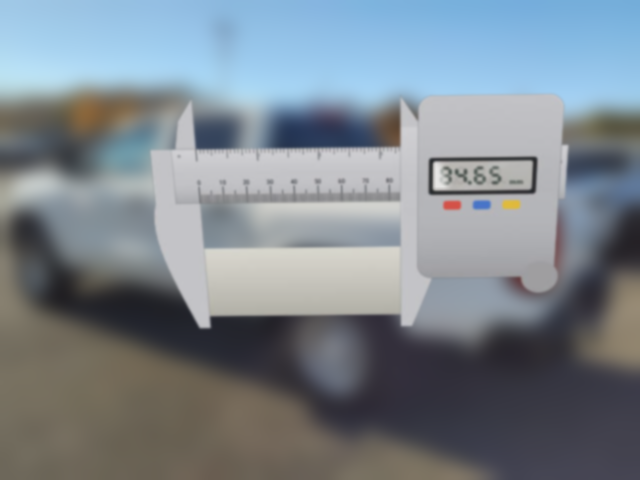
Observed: 84.65 mm
